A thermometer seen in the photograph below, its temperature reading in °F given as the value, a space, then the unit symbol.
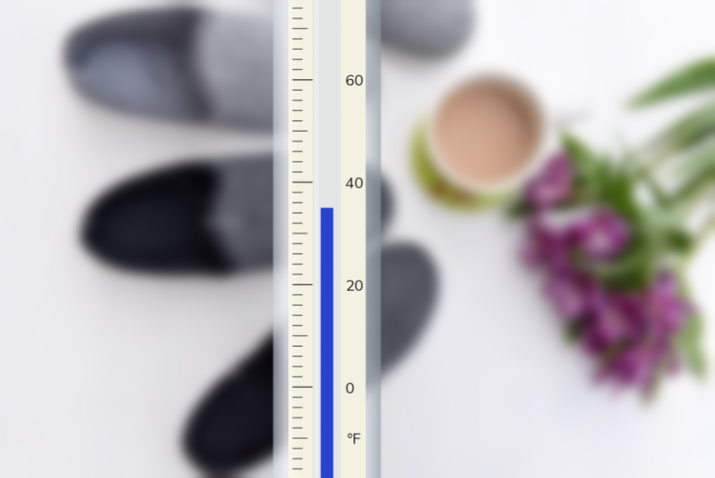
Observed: 35 °F
